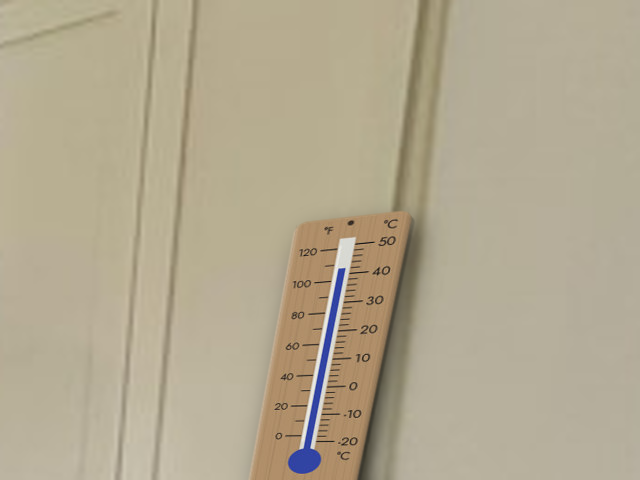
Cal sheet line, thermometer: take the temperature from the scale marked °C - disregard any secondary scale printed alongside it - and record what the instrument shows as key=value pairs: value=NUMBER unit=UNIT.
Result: value=42 unit=°C
